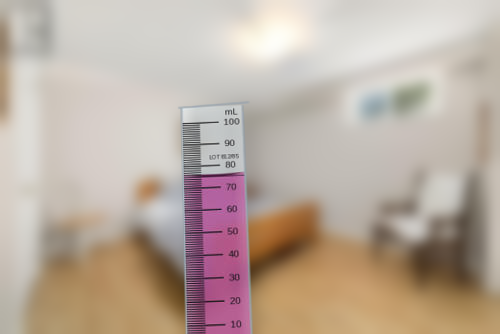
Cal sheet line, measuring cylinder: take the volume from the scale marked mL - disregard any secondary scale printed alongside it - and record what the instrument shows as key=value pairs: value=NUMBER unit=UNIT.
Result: value=75 unit=mL
